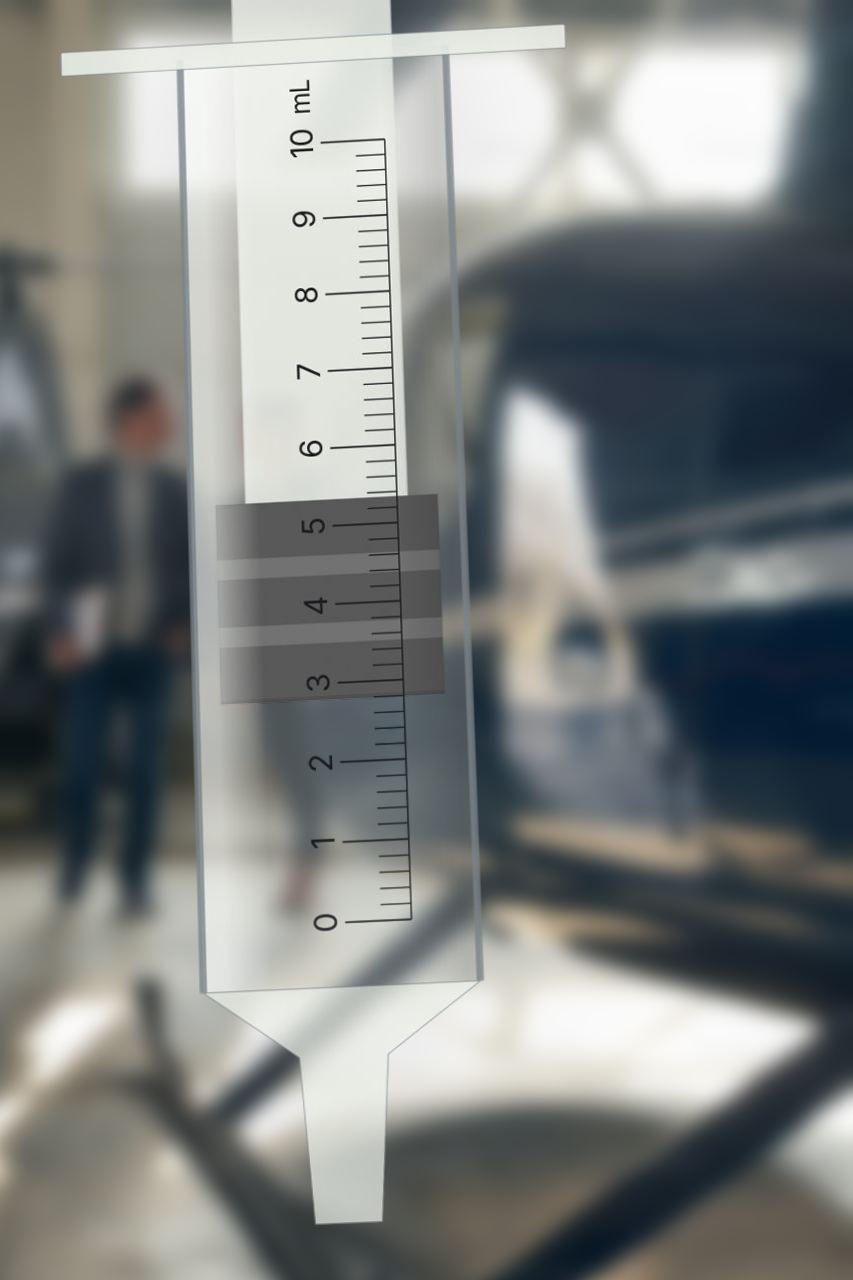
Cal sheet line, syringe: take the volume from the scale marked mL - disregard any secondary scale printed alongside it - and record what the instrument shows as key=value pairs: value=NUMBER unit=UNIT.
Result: value=2.8 unit=mL
